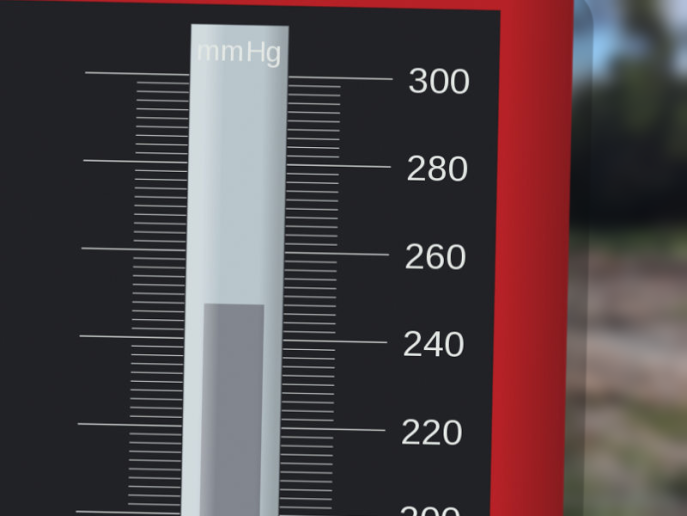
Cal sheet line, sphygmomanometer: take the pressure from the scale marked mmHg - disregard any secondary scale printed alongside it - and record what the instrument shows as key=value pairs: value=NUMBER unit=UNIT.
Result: value=248 unit=mmHg
